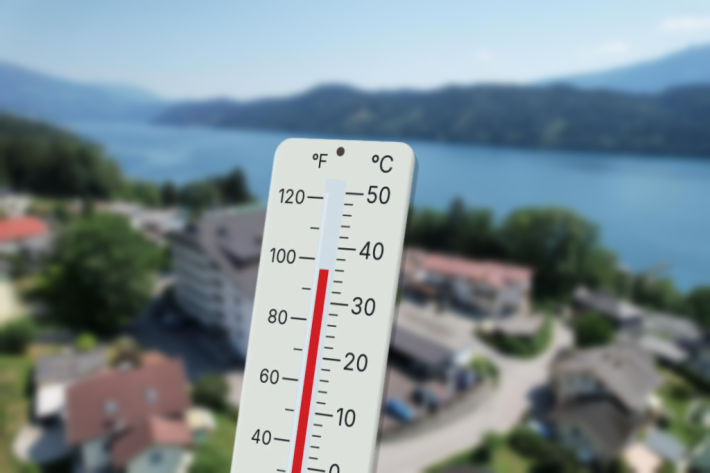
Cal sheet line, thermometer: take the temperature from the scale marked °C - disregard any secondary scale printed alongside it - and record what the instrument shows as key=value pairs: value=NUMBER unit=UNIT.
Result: value=36 unit=°C
